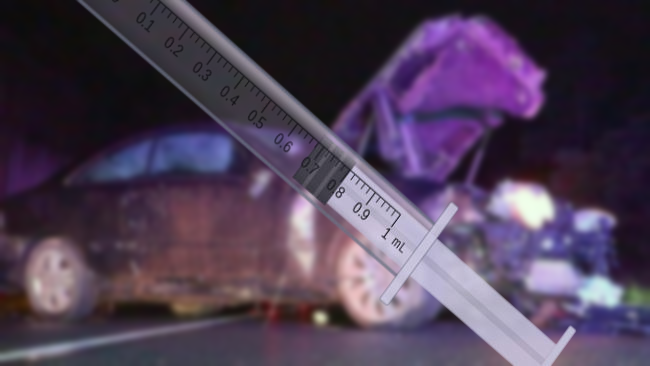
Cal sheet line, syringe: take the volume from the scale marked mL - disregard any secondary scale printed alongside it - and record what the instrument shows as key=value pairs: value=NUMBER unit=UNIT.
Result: value=0.68 unit=mL
